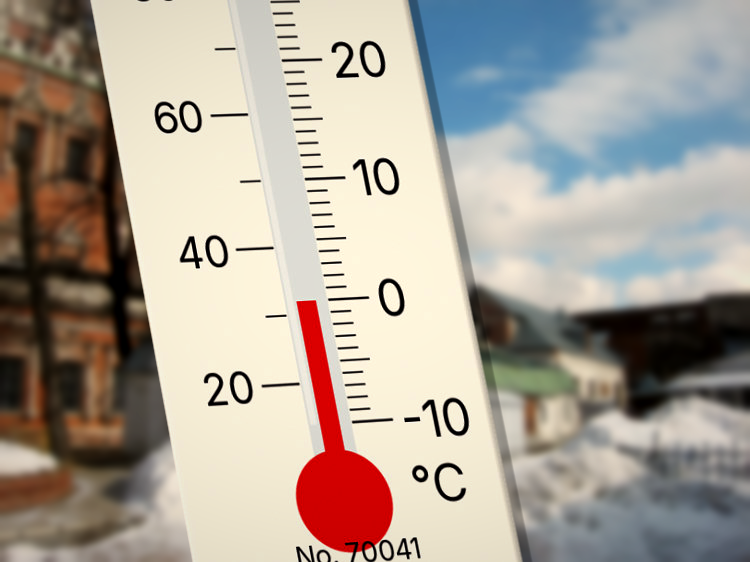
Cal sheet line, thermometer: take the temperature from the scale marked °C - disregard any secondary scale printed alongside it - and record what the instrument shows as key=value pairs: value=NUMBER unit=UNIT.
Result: value=0 unit=°C
